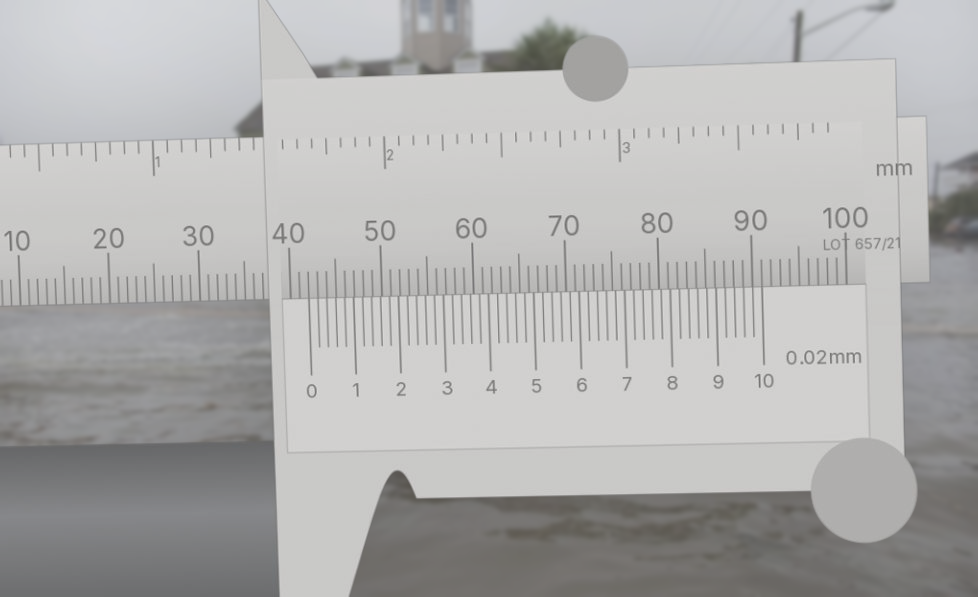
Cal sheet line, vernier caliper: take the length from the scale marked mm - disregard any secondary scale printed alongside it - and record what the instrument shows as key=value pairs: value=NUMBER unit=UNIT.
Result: value=42.0 unit=mm
